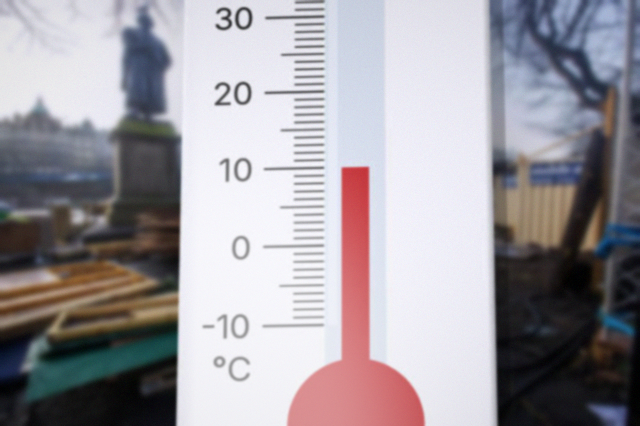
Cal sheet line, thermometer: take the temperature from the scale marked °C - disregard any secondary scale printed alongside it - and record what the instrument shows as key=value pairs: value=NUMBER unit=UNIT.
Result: value=10 unit=°C
